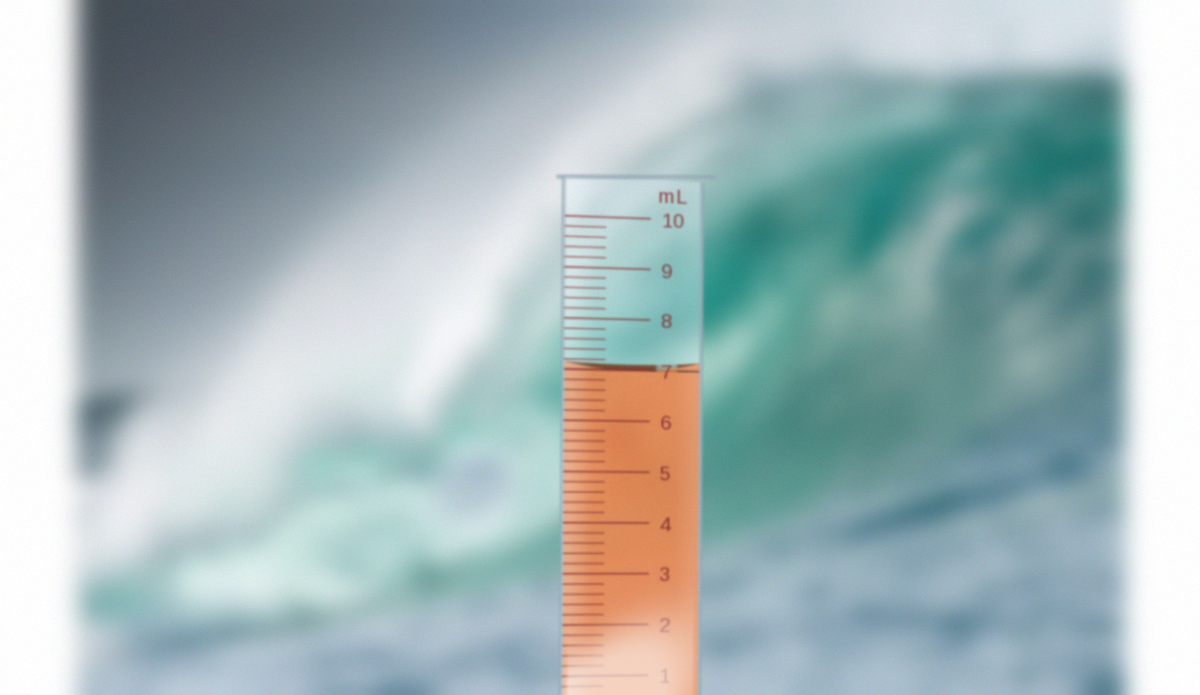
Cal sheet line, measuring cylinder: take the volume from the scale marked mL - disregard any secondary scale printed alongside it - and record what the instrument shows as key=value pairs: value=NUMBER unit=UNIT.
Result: value=7 unit=mL
